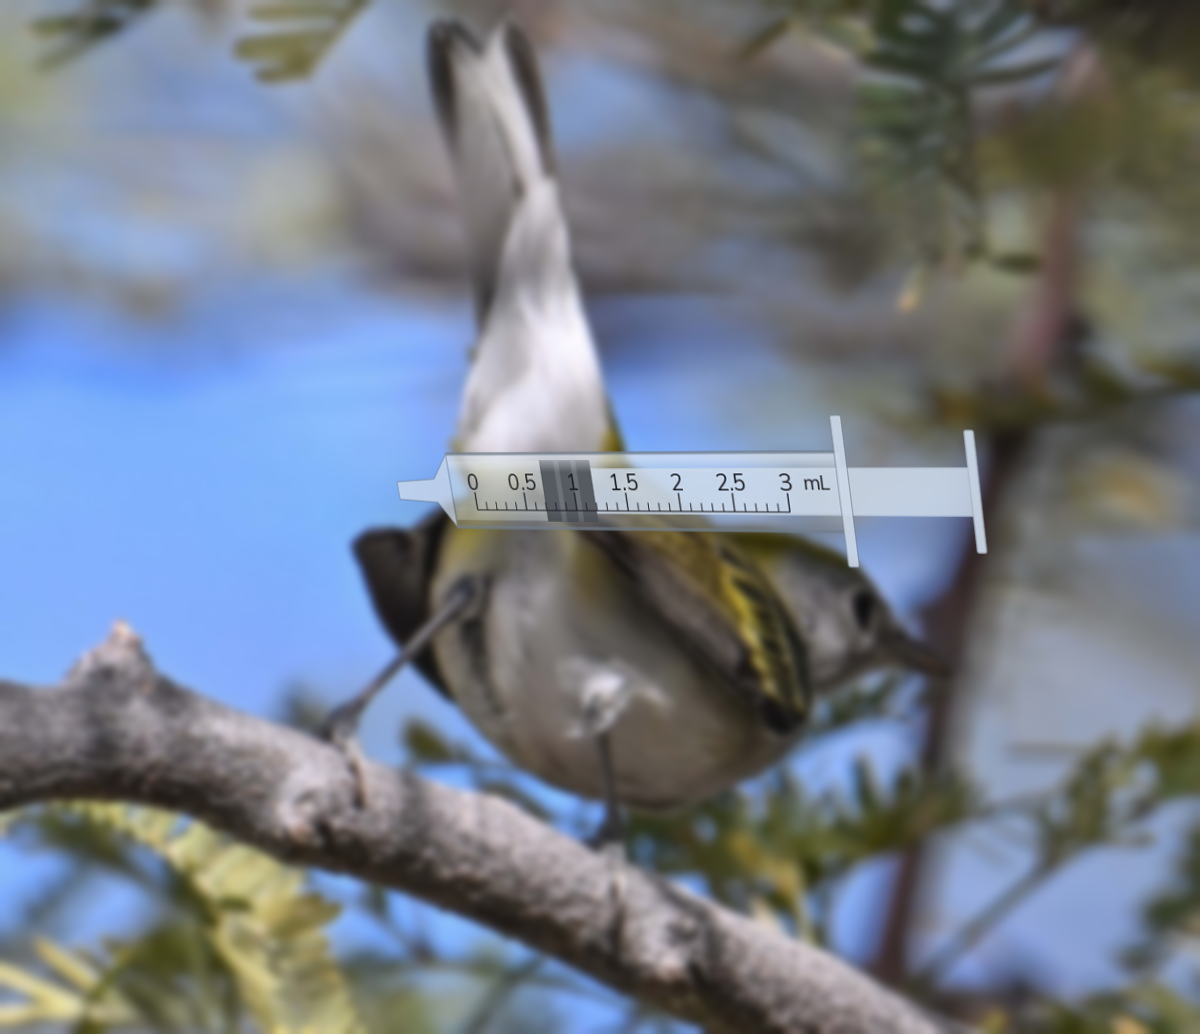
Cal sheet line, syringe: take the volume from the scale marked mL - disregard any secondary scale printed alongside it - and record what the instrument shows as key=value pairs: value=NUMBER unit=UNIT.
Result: value=0.7 unit=mL
